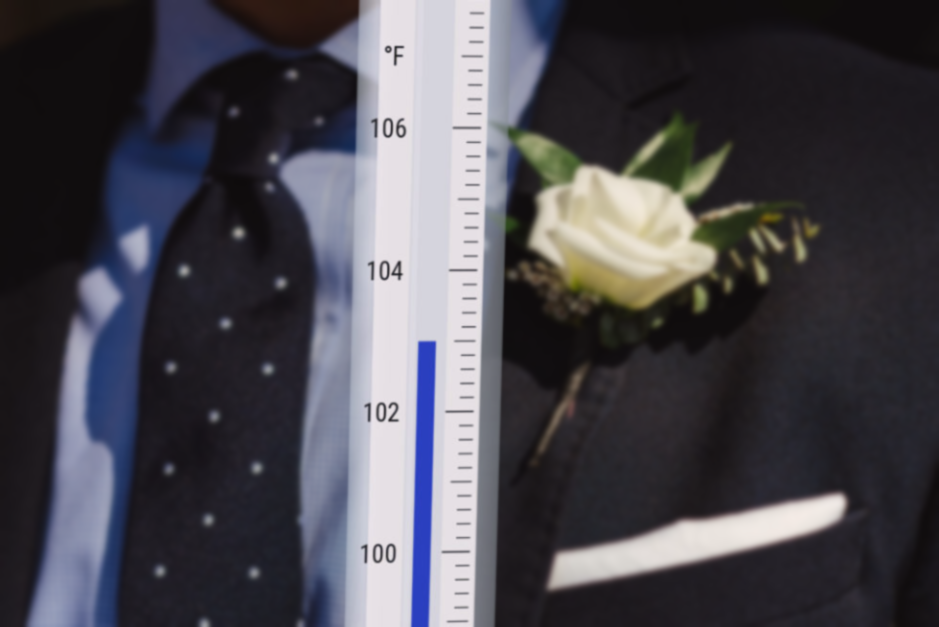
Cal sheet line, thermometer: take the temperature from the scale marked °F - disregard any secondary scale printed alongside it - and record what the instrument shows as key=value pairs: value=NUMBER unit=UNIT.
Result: value=103 unit=°F
